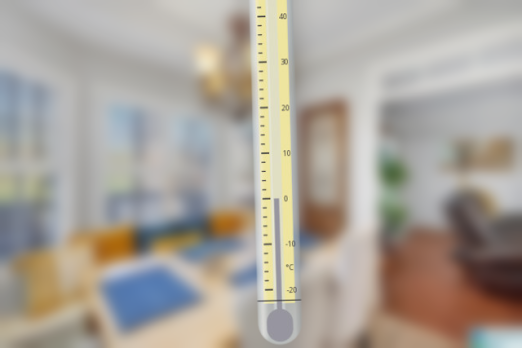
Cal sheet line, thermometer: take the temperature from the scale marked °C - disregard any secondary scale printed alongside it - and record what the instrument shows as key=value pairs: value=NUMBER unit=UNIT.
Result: value=0 unit=°C
